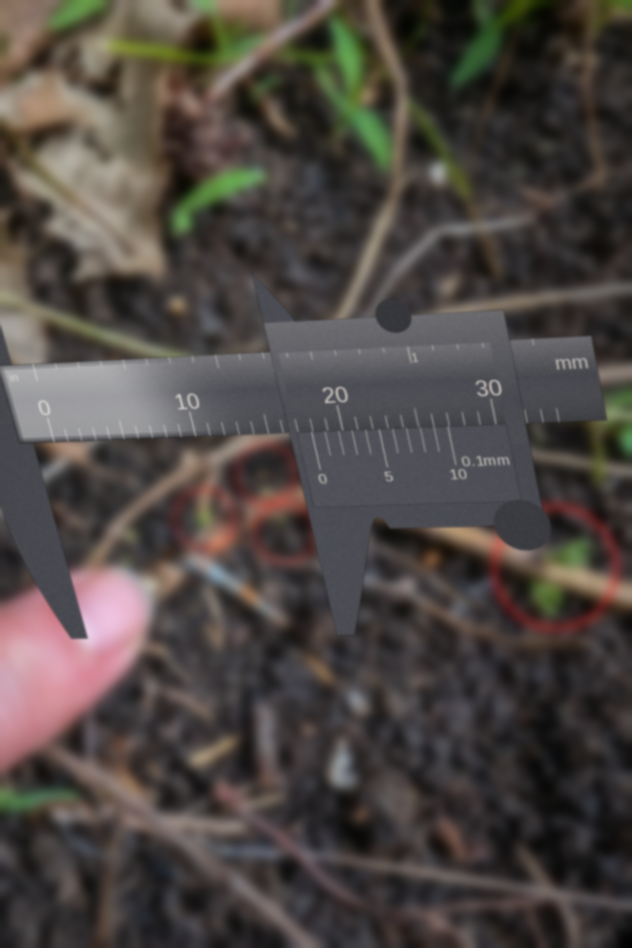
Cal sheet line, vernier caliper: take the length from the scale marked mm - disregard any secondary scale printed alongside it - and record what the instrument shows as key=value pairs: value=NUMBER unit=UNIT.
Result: value=17.9 unit=mm
